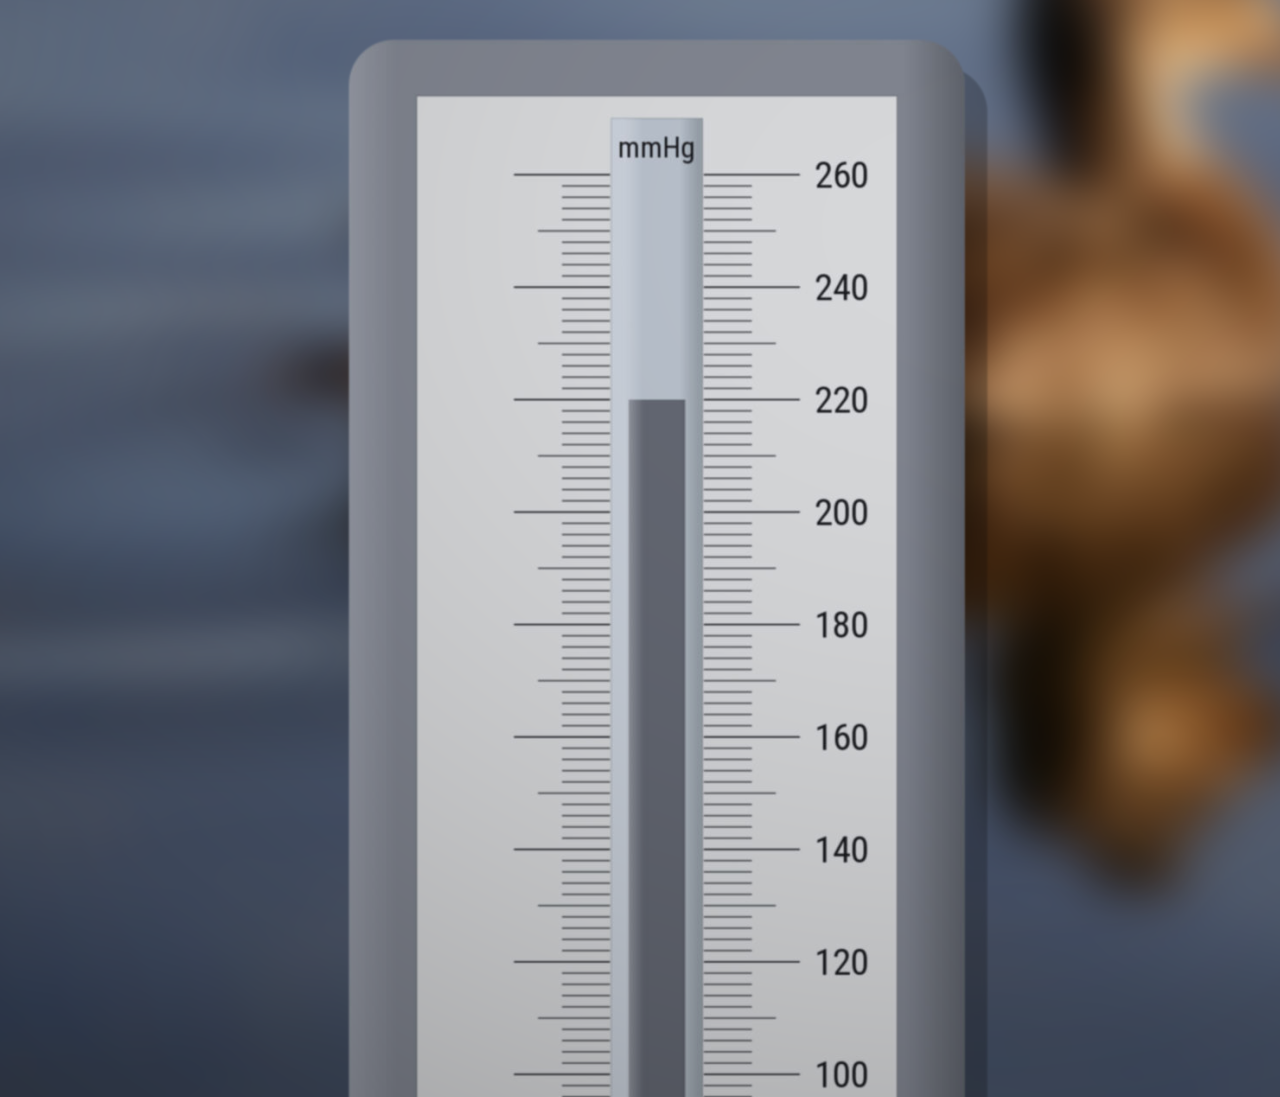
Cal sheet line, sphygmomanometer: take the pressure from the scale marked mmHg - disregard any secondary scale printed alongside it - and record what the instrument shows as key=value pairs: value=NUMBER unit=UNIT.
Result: value=220 unit=mmHg
